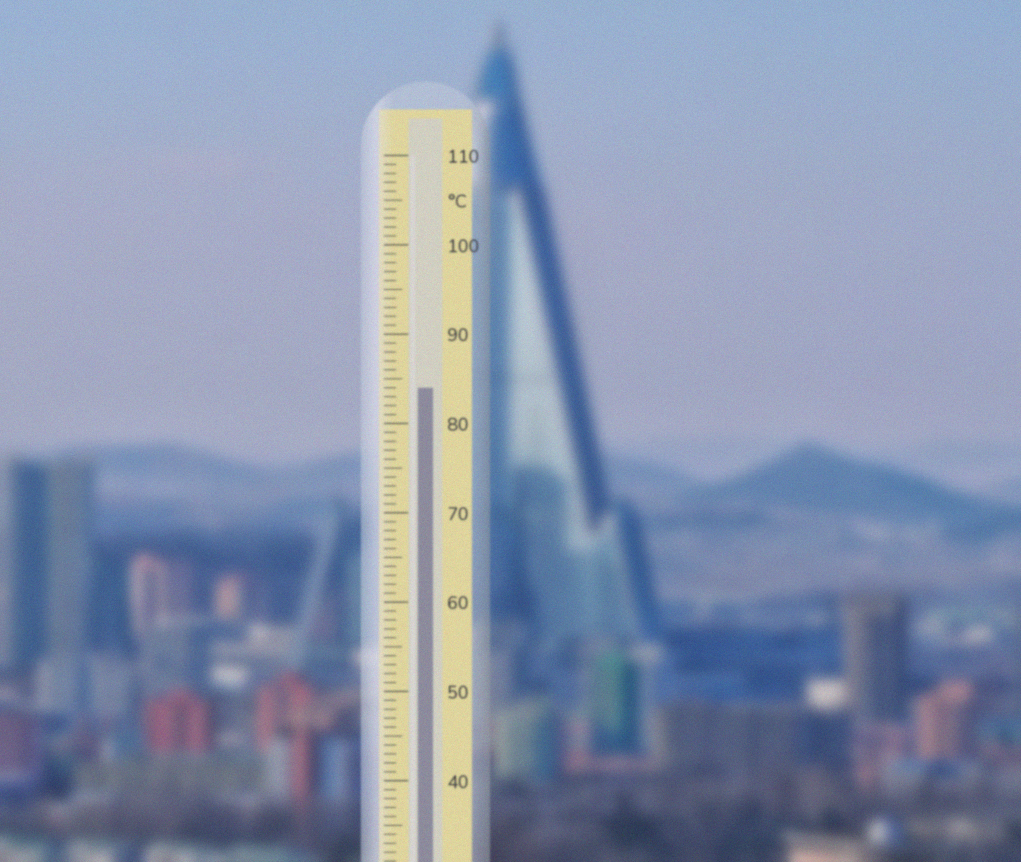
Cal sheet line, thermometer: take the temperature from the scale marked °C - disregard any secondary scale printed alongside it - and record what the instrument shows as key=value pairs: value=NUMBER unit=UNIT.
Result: value=84 unit=°C
